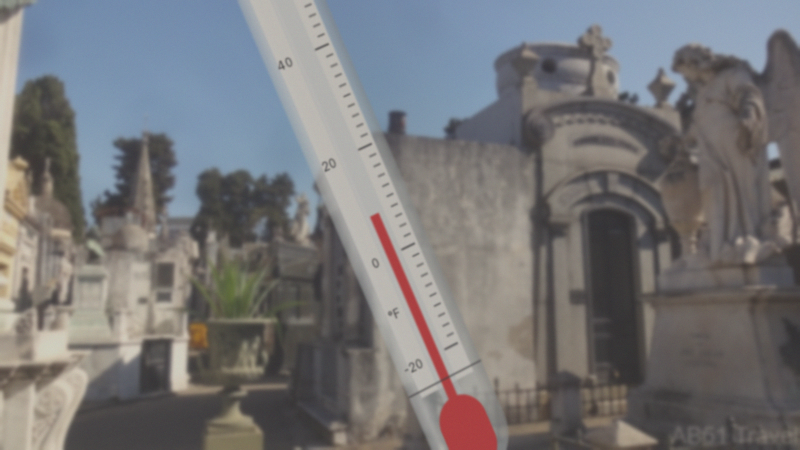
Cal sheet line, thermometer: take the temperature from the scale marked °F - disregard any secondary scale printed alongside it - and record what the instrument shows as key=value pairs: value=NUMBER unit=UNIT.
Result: value=8 unit=°F
